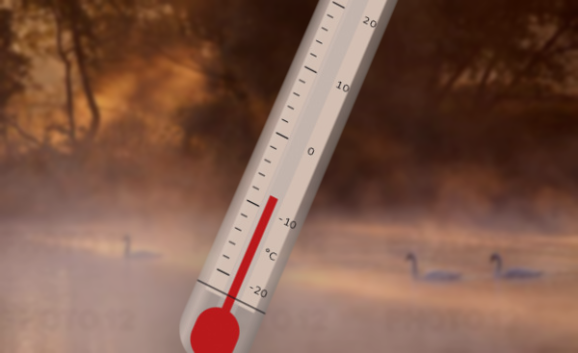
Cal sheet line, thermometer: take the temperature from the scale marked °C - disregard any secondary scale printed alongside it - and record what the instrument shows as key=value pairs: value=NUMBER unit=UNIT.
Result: value=-8 unit=°C
